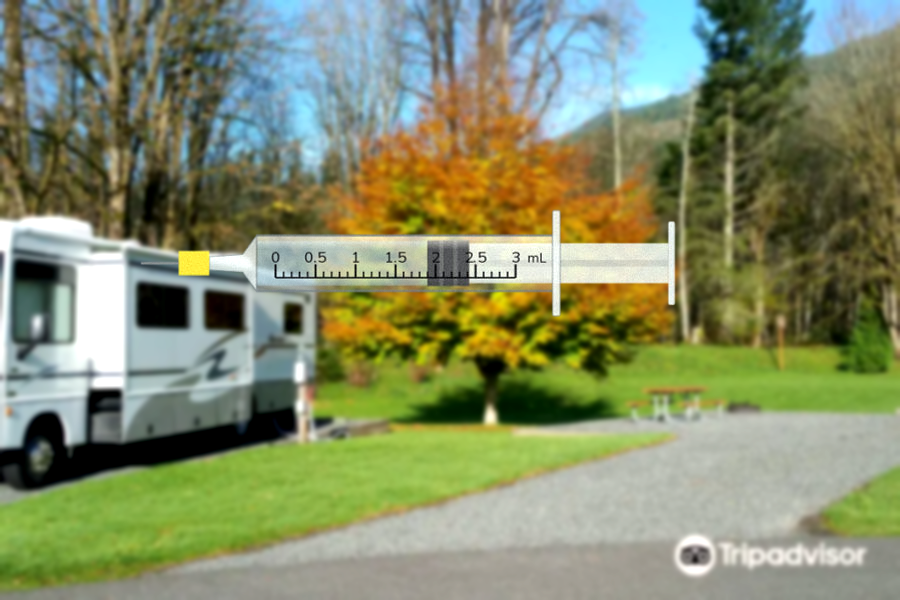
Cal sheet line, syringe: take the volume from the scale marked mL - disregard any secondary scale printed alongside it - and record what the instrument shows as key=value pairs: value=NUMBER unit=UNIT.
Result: value=1.9 unit=mL
